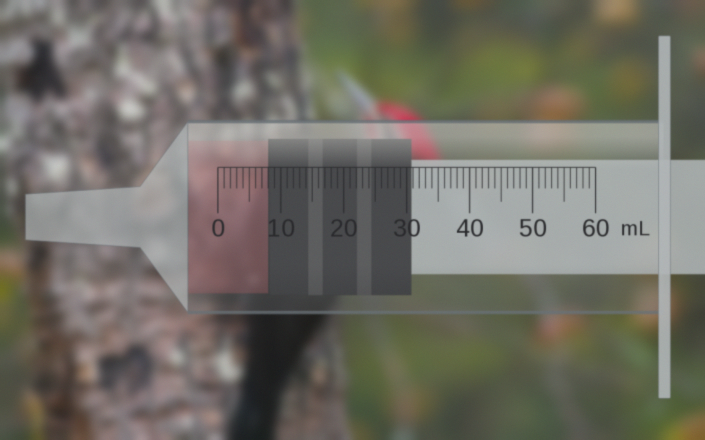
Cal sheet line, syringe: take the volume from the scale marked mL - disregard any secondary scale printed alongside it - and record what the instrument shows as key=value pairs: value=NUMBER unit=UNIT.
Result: value=8 unit=mL
